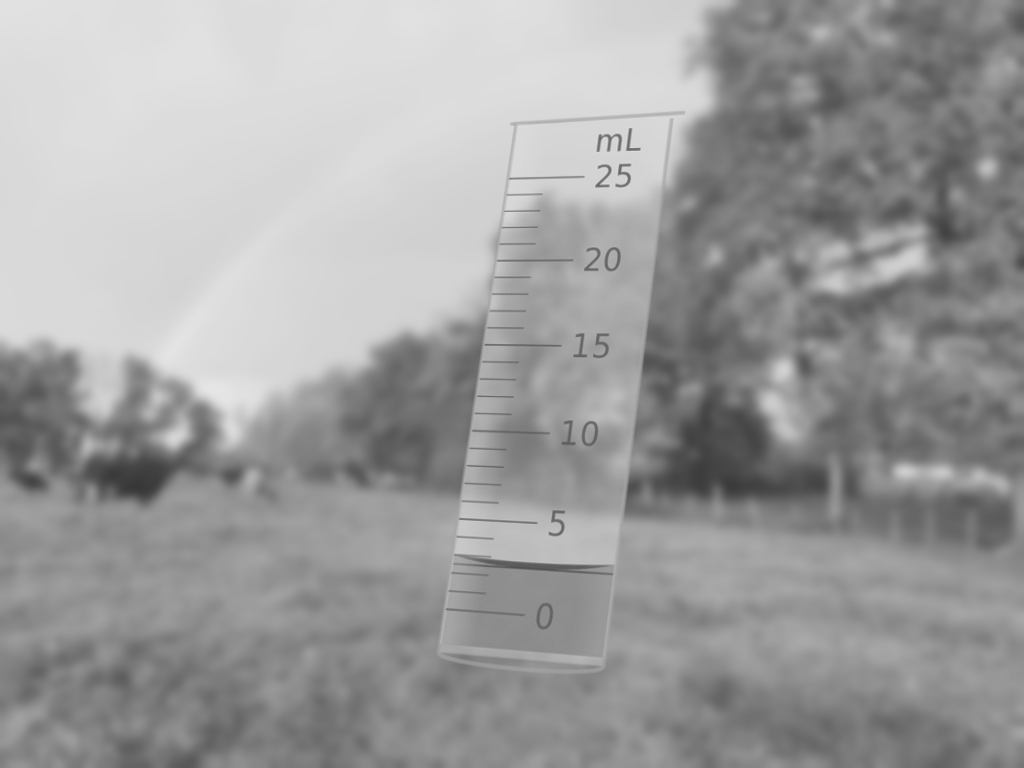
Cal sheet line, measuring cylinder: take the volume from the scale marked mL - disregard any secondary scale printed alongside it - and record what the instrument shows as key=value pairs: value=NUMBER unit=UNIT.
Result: value=2.5 unit=mL
